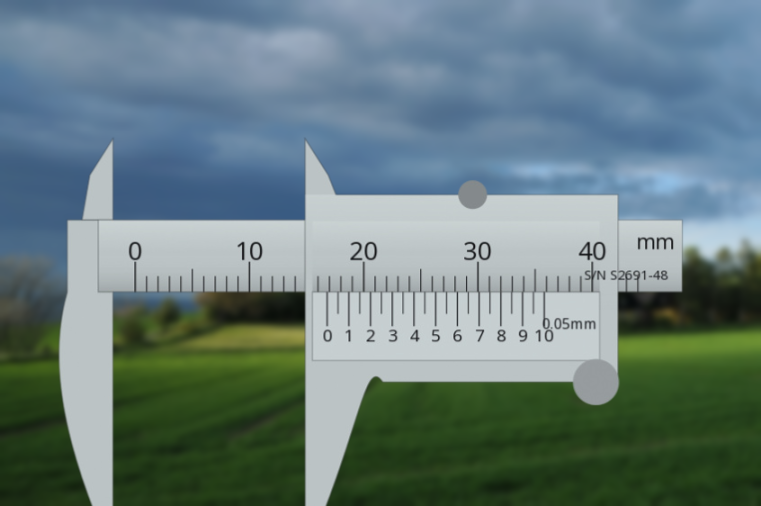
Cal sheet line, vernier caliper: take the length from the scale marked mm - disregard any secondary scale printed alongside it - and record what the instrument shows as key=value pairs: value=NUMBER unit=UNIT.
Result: value=16.8 unit=mm
